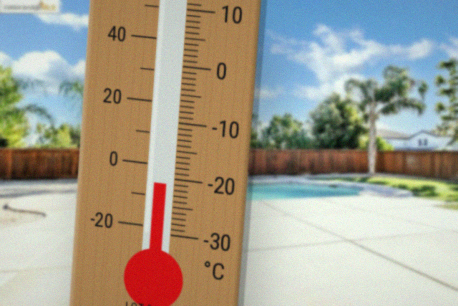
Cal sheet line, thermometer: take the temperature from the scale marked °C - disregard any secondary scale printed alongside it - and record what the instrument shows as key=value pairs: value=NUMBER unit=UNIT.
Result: value=-21 unit=°C
